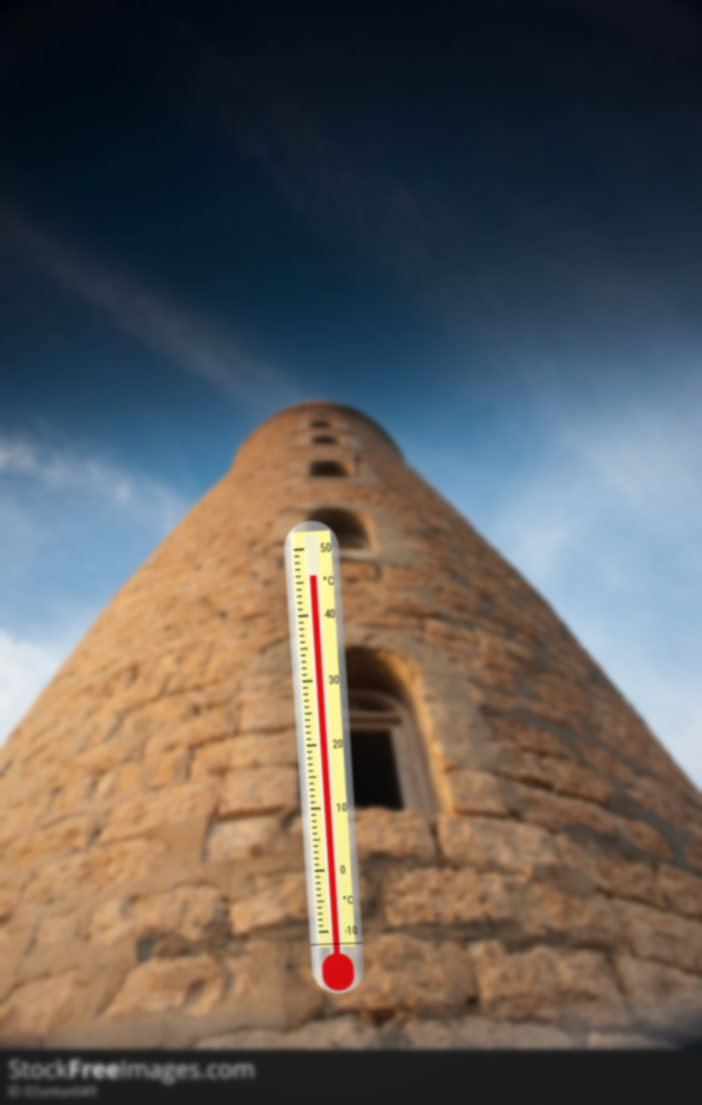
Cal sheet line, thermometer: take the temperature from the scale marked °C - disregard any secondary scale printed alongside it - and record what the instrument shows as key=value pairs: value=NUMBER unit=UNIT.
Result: value=46 unit=°C
